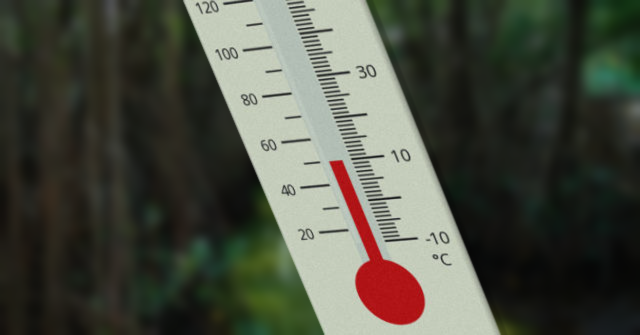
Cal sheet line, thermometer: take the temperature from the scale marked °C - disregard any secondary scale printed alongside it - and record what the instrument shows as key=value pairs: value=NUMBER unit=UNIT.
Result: value=10 unit=°C
